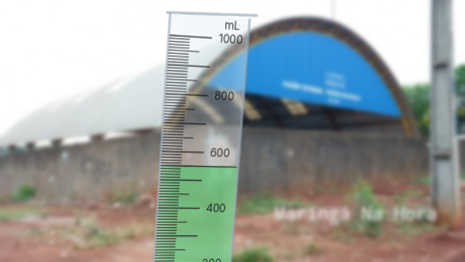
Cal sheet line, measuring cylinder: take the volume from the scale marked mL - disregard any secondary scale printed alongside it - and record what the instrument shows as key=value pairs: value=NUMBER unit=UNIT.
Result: value=550 unit=mL
